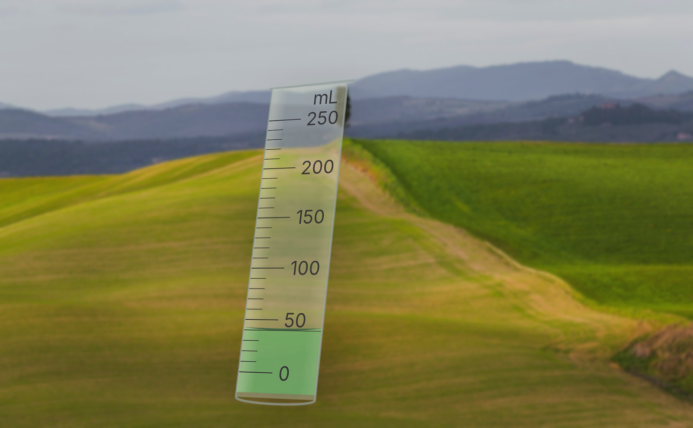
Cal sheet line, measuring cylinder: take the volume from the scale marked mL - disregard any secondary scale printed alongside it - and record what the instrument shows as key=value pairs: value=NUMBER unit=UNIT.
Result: value=40 unit=mL
